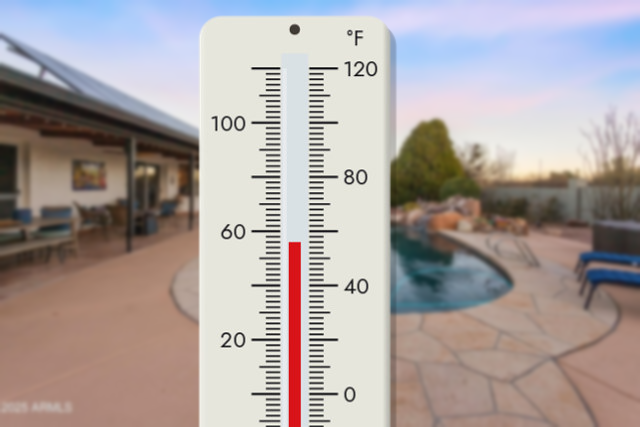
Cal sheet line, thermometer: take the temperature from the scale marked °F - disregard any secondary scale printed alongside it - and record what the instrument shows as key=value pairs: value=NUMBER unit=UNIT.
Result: value=56 unit=°F
